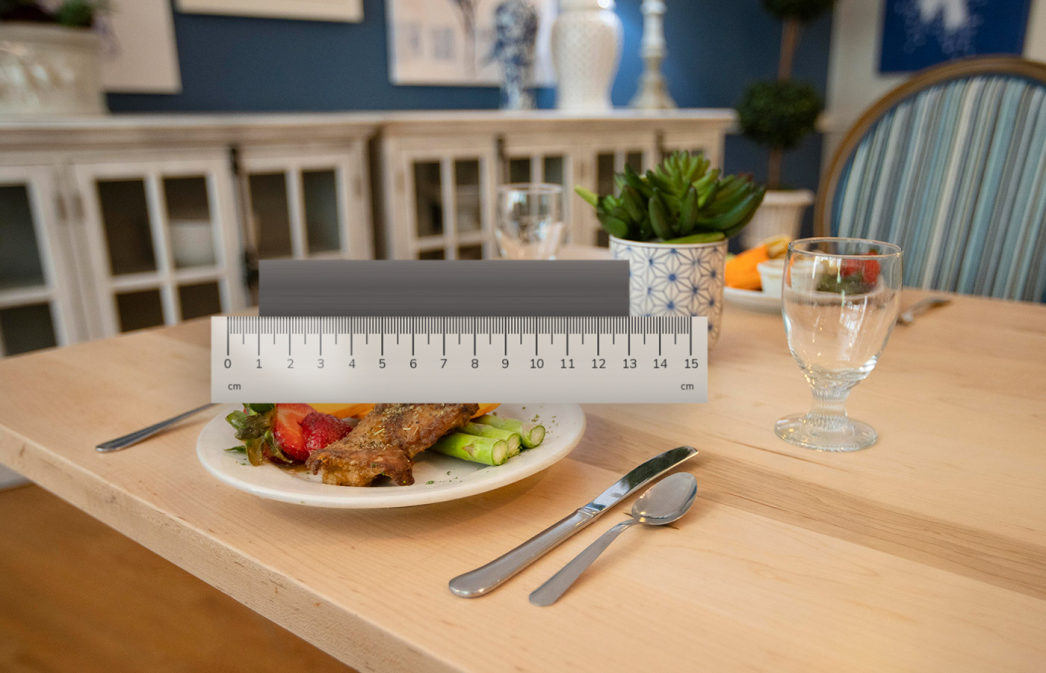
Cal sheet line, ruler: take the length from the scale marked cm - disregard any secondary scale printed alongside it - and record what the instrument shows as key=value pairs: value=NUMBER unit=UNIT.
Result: value=12 unit=cm
